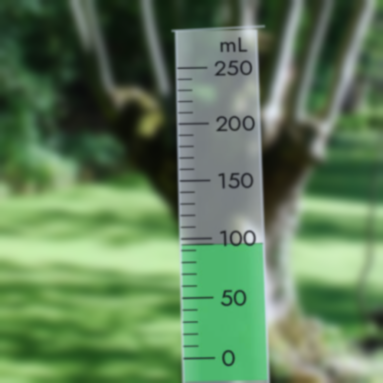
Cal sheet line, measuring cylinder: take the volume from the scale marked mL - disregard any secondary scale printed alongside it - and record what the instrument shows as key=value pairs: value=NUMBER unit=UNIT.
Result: value=95 unit=mL
